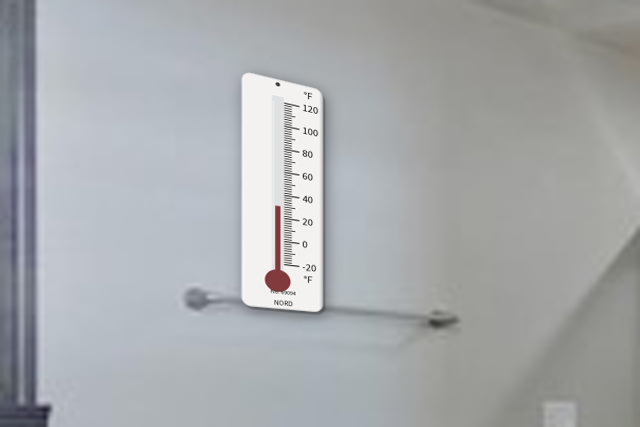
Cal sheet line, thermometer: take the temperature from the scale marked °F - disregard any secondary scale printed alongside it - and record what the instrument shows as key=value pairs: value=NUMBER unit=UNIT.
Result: value=30 unit=°F
